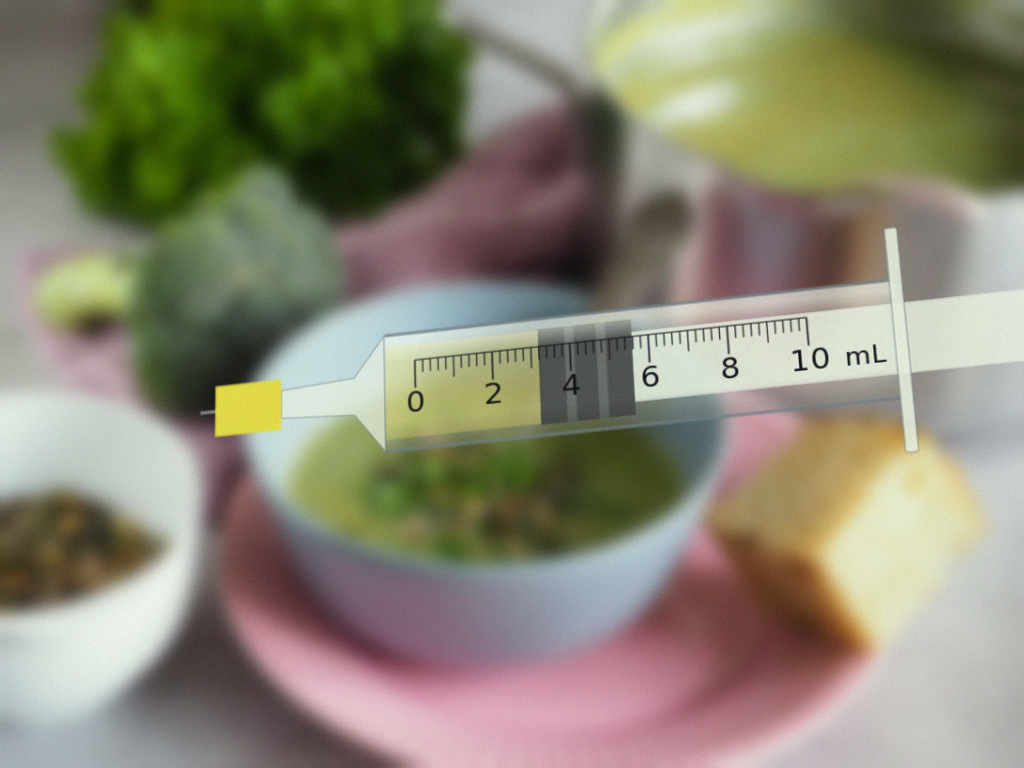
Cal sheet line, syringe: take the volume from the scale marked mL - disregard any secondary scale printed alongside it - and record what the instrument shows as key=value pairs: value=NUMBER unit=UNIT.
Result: value=3.2 unit=mL
